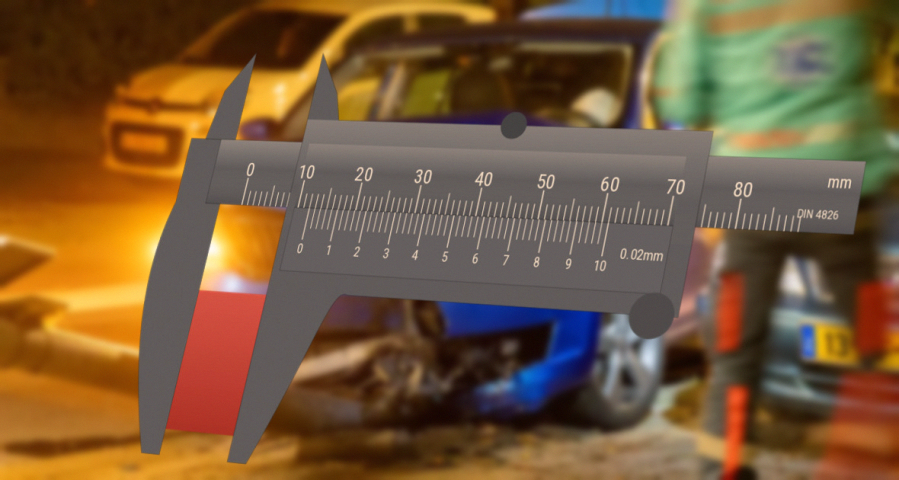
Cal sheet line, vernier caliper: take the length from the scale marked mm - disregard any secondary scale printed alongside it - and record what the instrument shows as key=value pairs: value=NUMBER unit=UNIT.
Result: value=12.0 unit=mm
